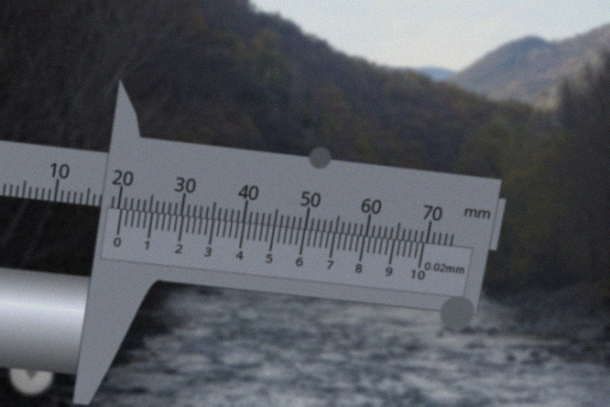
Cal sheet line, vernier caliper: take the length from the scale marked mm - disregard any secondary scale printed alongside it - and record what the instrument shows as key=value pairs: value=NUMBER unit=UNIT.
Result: value=20.5 unit=mm
